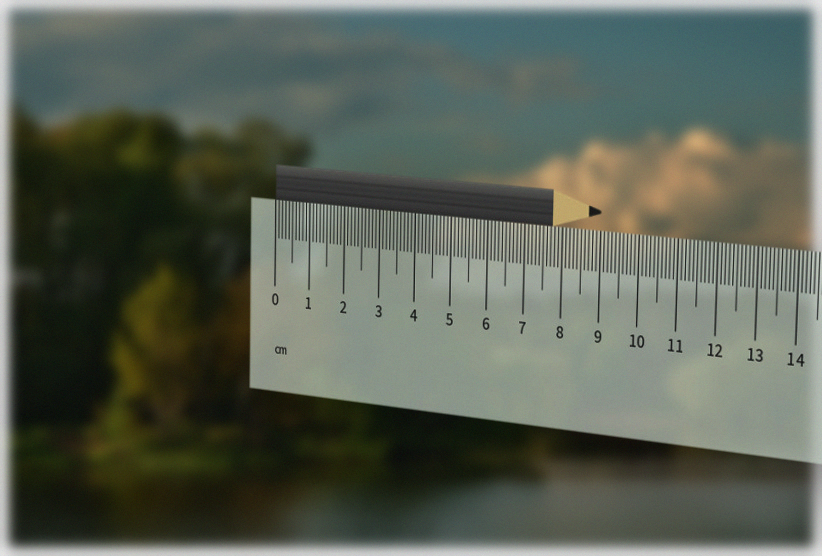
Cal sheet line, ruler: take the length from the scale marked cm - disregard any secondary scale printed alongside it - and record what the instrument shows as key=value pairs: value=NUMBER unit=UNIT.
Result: value=9 unit=cm
